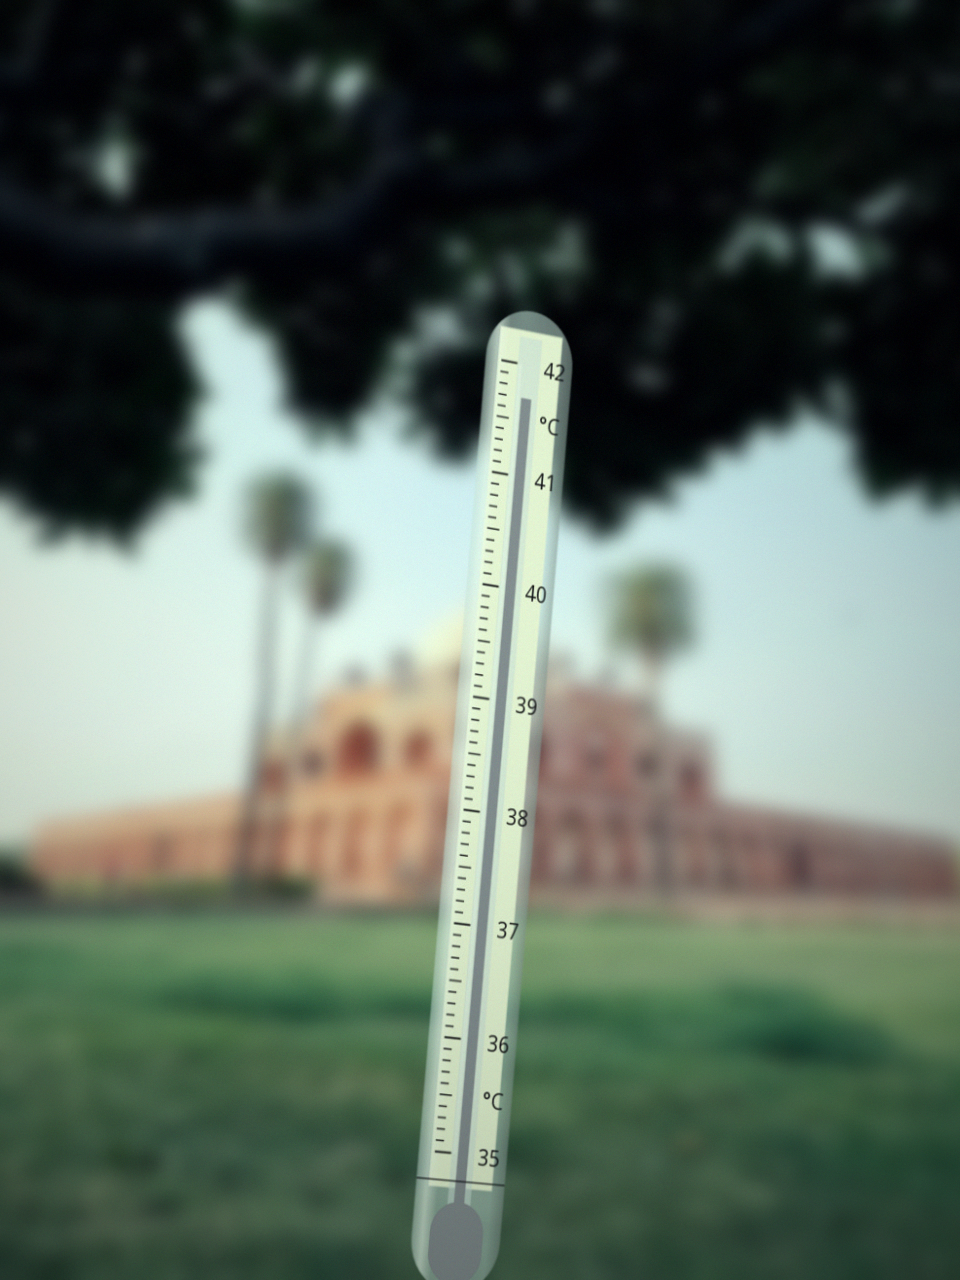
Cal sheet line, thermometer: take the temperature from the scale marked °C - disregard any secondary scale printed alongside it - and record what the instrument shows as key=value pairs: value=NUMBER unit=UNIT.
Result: value=41.7 unit=°C
